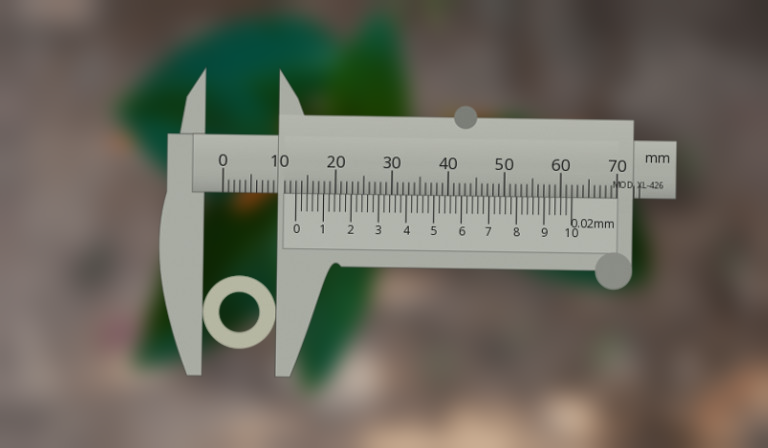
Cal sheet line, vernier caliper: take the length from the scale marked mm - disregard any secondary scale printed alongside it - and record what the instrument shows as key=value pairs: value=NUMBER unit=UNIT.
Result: value=13.0 unit=mm
